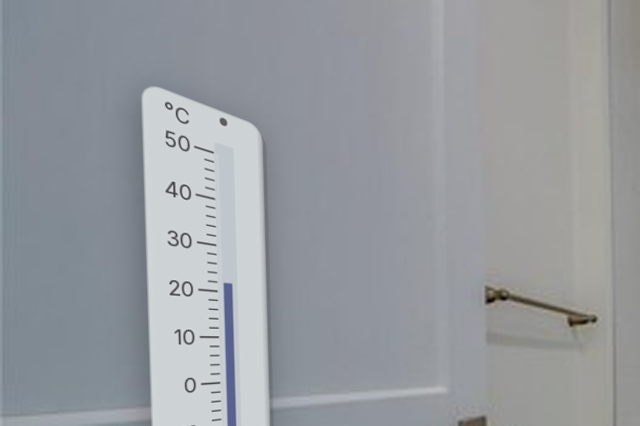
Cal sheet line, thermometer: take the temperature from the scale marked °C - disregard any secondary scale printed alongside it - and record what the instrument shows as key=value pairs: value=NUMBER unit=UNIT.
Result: value=22 unit=°C
